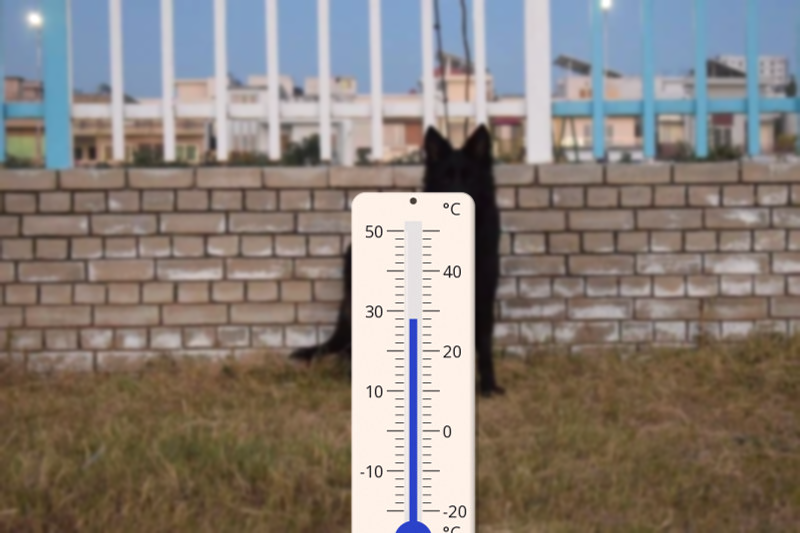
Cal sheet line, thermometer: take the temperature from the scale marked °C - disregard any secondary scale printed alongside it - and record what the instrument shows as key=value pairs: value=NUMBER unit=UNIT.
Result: value=28 unit=°C
